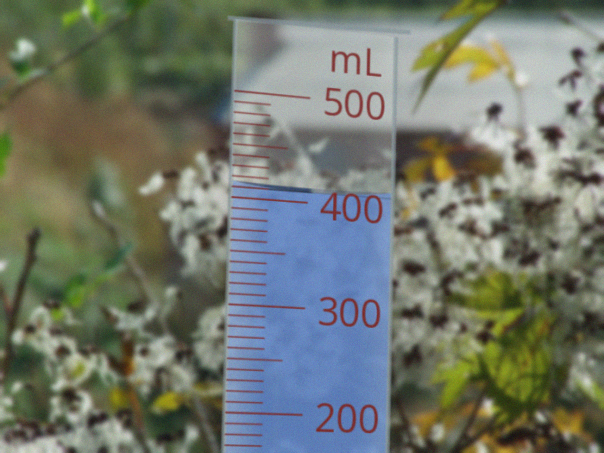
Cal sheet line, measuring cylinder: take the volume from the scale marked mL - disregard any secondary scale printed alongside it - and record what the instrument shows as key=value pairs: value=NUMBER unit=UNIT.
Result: value=410 unit=mL
